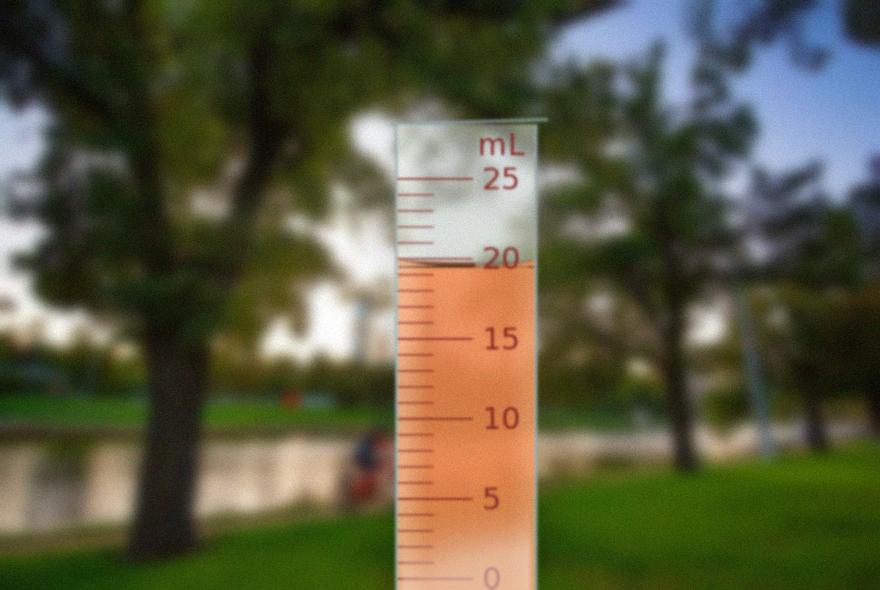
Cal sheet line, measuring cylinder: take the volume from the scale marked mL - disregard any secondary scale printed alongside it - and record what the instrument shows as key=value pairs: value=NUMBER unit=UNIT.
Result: value=19.5 unit=mL
